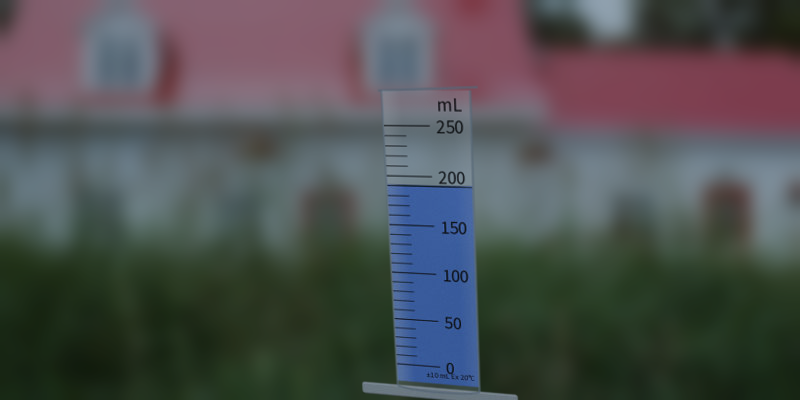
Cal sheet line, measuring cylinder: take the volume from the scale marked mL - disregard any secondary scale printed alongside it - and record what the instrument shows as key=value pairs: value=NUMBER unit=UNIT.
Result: value=190 unit=mL
